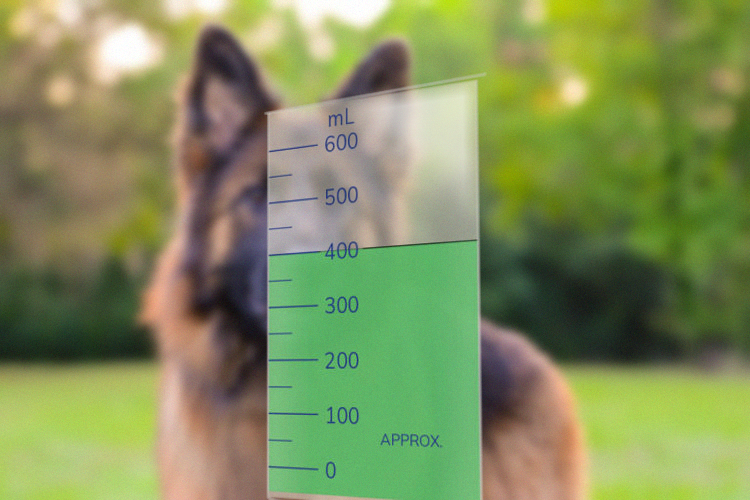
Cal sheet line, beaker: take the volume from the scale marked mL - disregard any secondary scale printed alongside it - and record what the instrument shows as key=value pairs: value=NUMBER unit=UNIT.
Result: value=400 unit=mL
